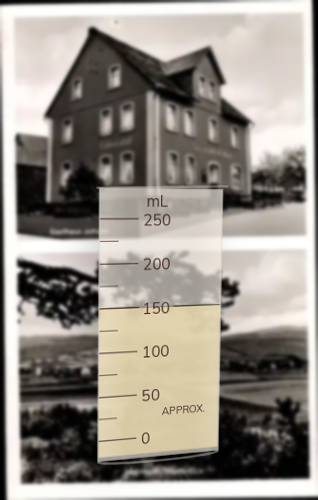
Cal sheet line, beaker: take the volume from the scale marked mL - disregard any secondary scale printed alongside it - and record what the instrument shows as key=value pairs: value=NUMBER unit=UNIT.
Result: value=150 unit=mL
